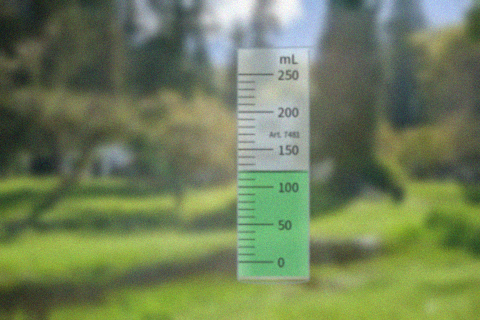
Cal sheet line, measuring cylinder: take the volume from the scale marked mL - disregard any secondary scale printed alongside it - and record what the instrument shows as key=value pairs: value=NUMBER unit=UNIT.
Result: value=120 unit=mL
